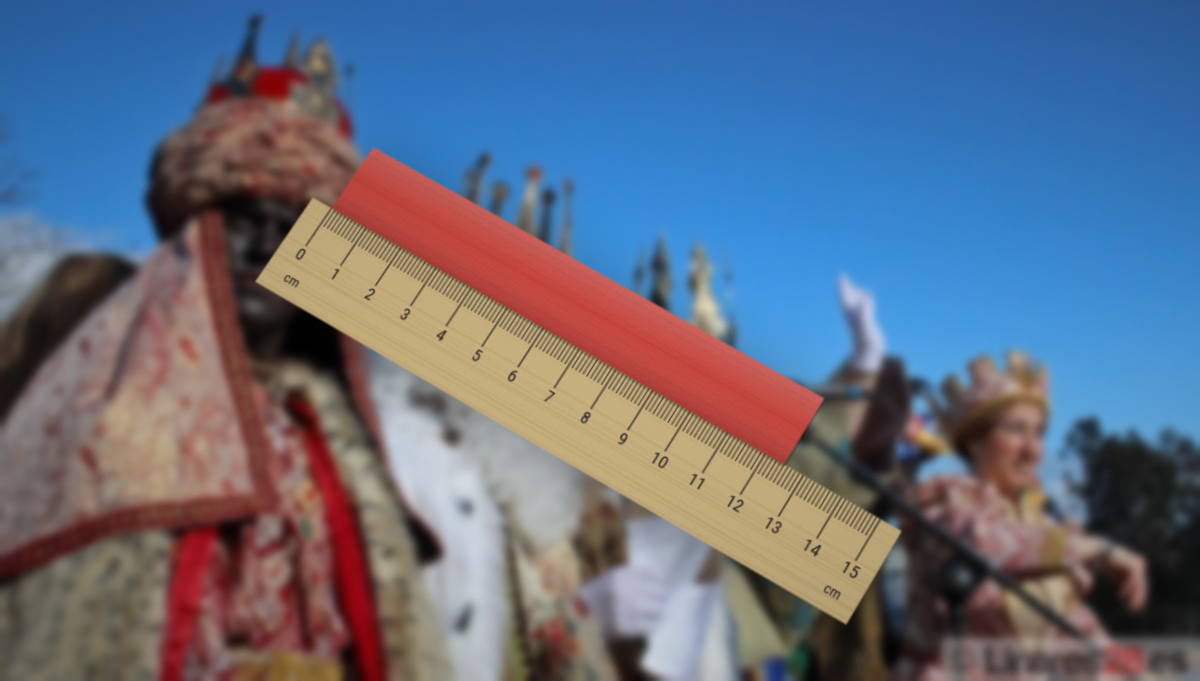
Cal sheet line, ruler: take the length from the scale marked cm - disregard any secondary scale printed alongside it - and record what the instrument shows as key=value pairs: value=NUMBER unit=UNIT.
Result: value=12.5 unit=cm
